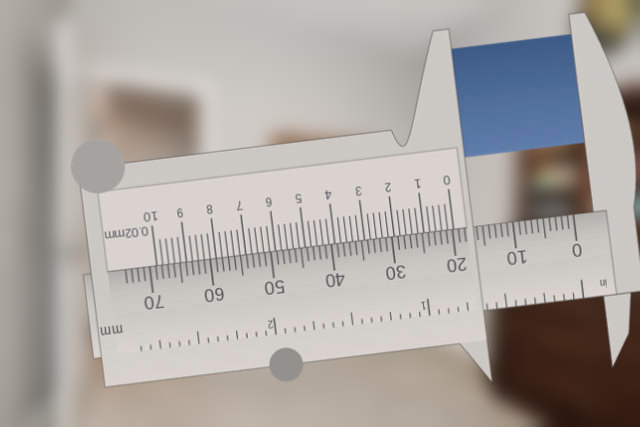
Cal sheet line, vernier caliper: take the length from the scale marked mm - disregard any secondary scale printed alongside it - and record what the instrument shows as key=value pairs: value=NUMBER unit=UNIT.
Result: value=19.8 unit=mm
